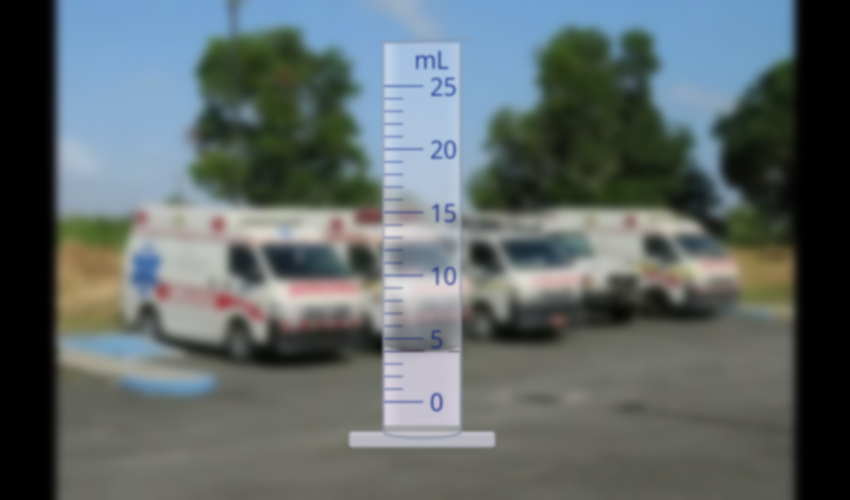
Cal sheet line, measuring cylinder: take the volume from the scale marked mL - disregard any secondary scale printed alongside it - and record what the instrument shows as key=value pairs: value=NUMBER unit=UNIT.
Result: value=4 unit=mL
